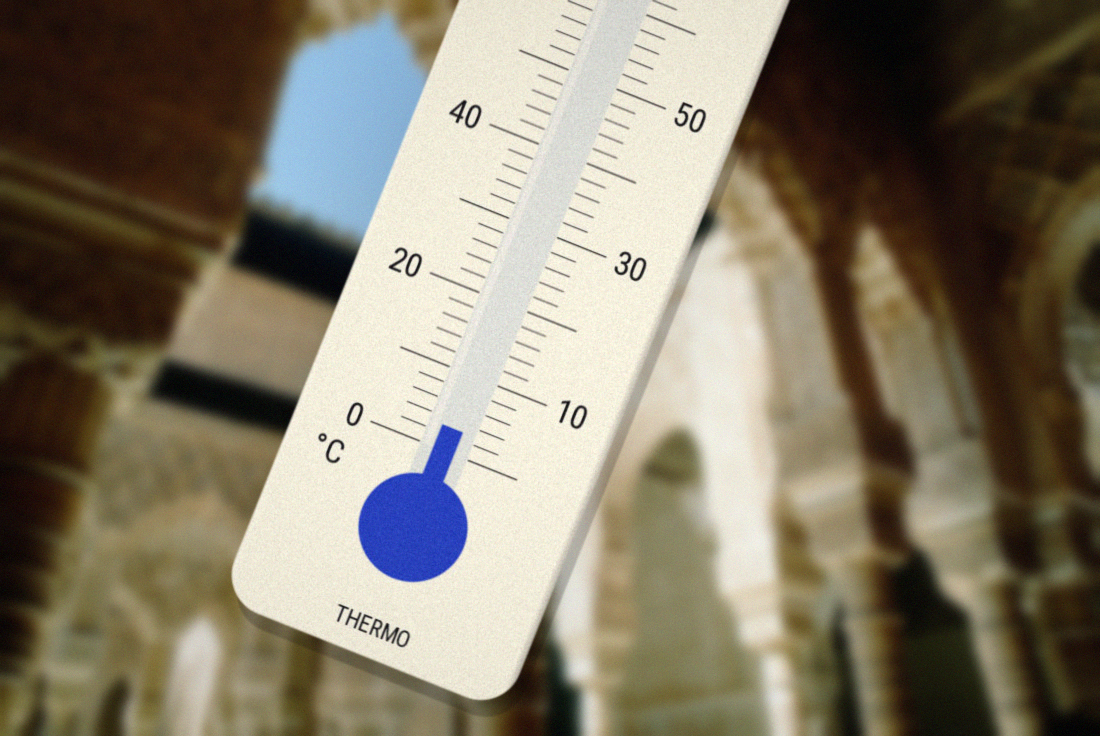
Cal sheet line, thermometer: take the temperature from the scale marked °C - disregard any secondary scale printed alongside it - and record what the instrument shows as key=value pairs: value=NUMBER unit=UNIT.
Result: value=3 unit=°C
